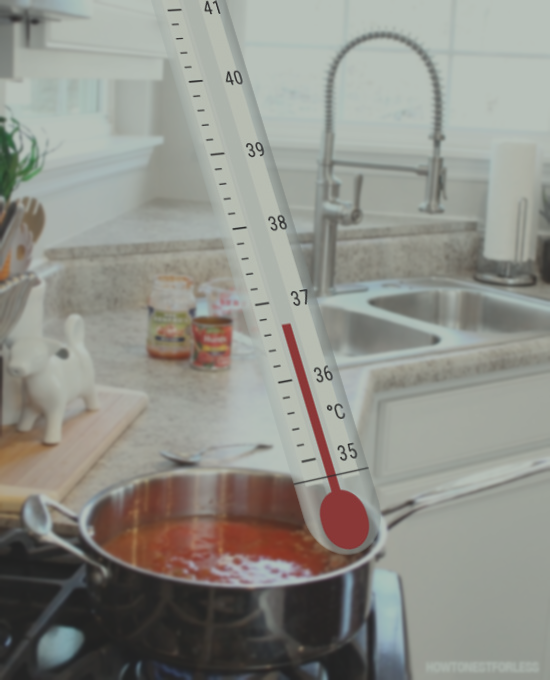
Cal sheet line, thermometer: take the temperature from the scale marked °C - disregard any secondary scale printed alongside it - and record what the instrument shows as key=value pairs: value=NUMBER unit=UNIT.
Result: value=36.7 unit=°C
